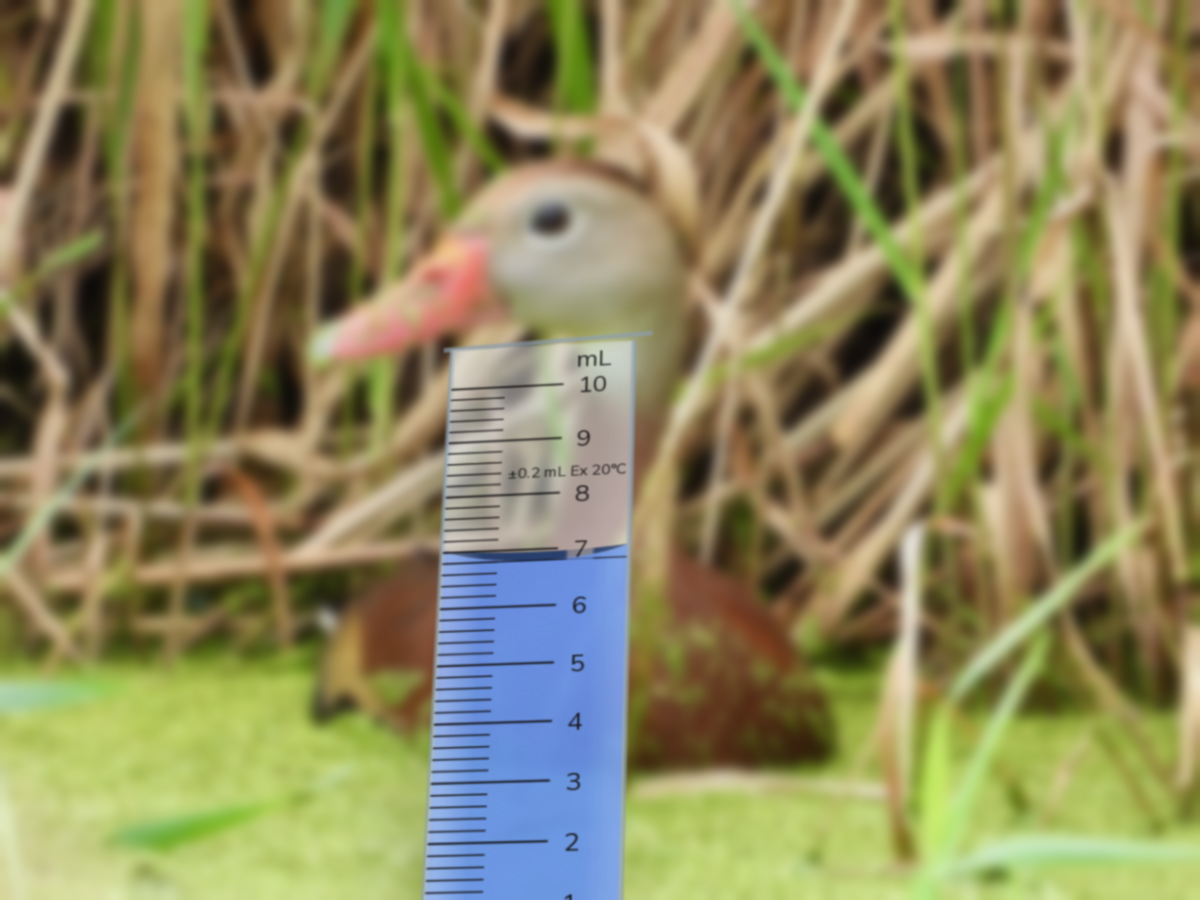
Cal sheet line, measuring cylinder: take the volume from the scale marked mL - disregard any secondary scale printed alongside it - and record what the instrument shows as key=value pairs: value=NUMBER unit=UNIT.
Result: value=6.8 unit=mL
